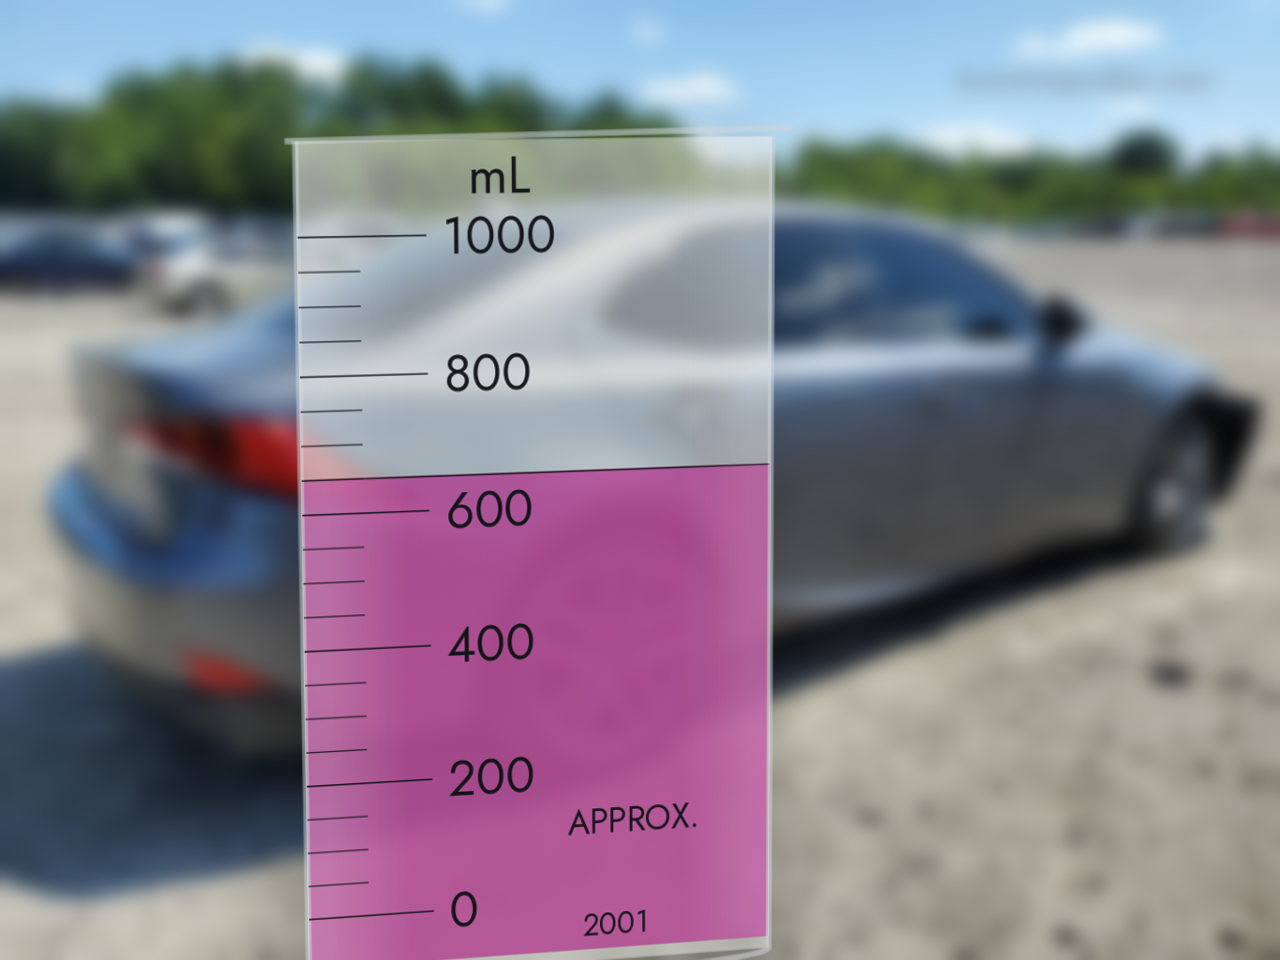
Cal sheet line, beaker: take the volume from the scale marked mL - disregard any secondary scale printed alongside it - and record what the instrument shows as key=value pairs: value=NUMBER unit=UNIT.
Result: value=650 unit=mL
